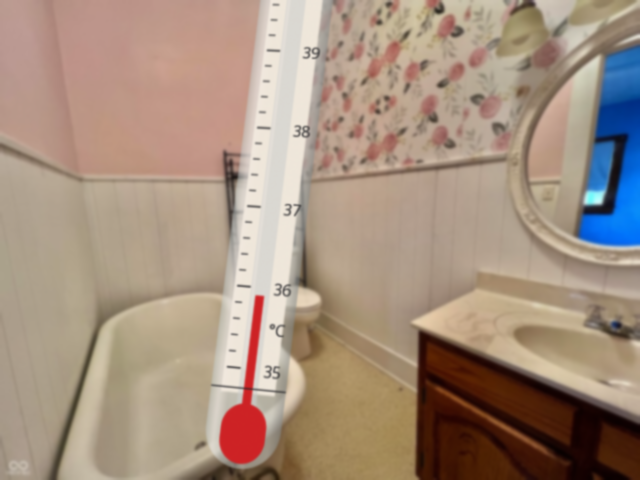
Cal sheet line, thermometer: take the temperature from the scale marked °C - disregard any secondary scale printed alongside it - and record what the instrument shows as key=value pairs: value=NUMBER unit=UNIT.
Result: value=35.9 unit=°C
